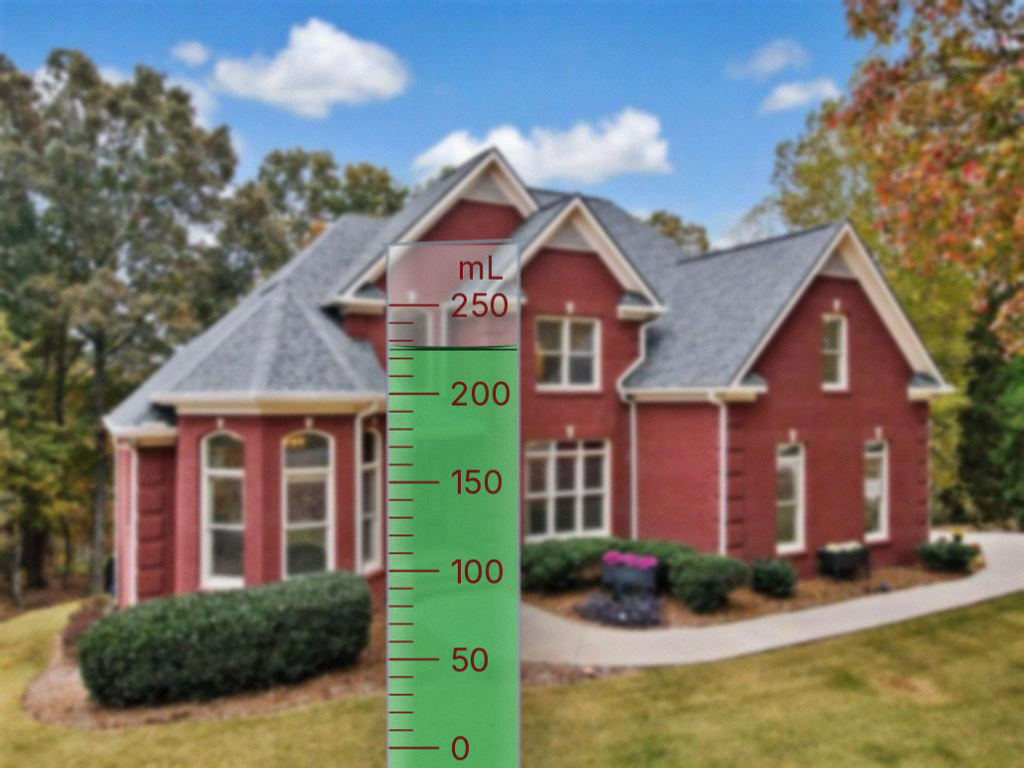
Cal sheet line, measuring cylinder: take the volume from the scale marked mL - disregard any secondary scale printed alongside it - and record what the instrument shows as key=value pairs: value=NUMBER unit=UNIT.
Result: value=225 unit=mL
